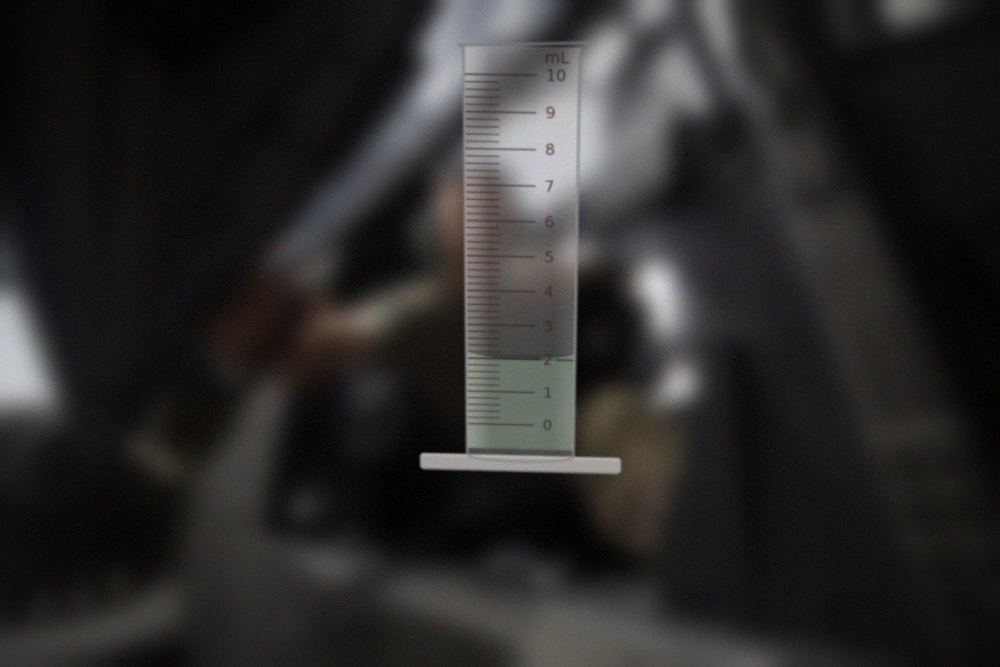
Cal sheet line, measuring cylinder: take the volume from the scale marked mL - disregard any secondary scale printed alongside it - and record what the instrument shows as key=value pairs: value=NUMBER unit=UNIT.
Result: value=2 unit=mL
